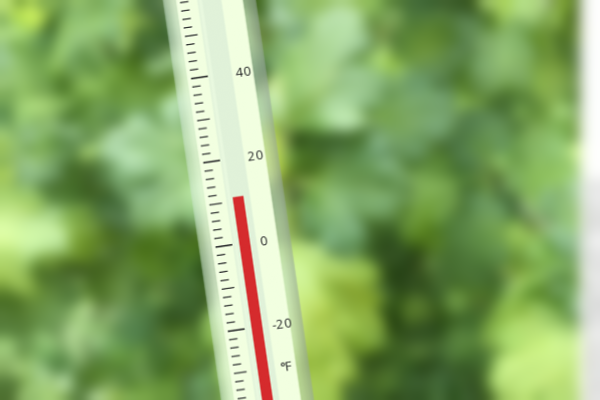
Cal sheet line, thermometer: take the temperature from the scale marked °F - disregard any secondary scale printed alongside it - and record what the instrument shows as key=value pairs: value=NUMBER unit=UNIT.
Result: value=11 unit=°F
